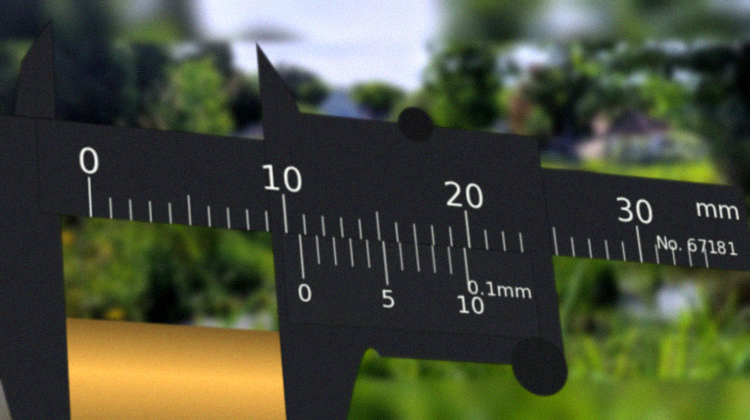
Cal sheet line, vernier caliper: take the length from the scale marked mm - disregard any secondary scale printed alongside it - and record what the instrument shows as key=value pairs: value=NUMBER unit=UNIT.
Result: value=10.7 unit=mm
